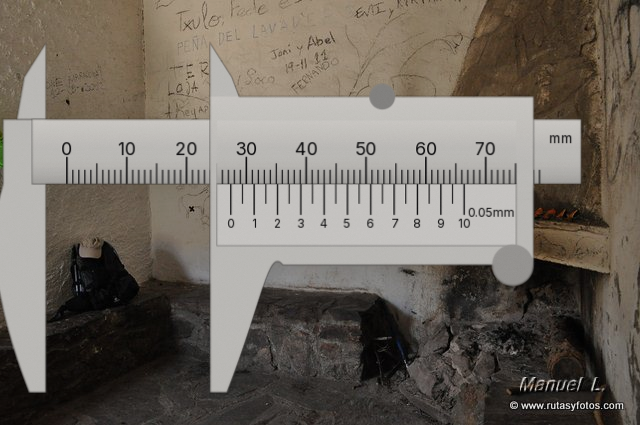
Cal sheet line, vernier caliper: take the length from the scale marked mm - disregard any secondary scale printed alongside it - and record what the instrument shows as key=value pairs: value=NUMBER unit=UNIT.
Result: value=27.4 unit=mm
